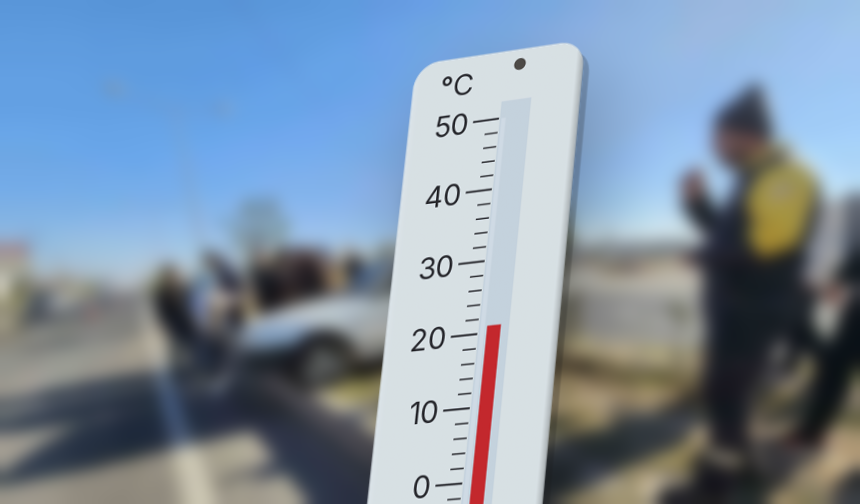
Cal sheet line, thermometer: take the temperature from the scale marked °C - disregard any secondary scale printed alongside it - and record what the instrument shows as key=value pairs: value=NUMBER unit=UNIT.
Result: value=21 unit=°C
